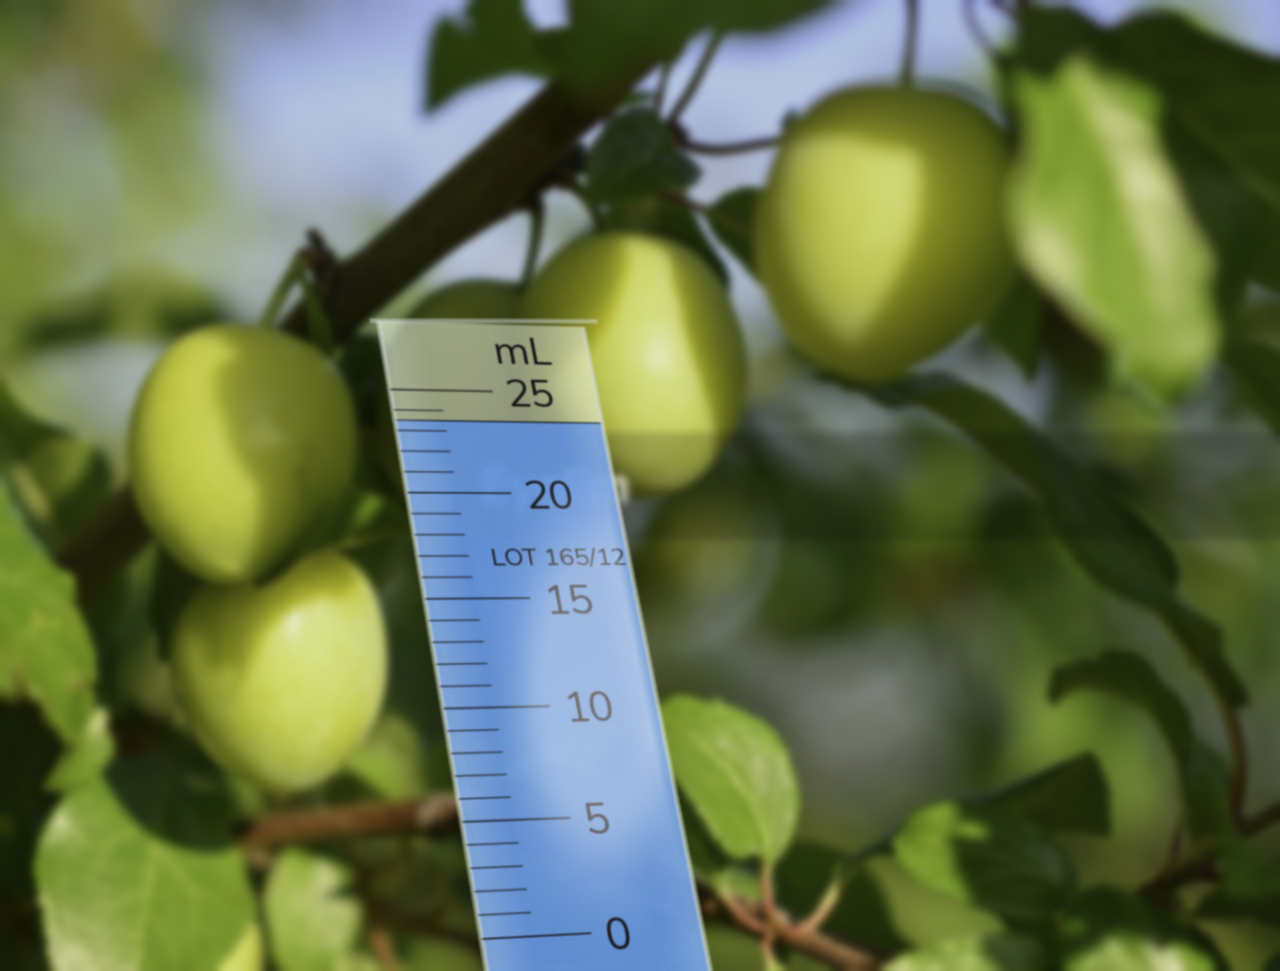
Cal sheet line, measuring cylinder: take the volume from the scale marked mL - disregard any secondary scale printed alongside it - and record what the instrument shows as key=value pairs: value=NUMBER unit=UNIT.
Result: value=23.5 unit=mL
